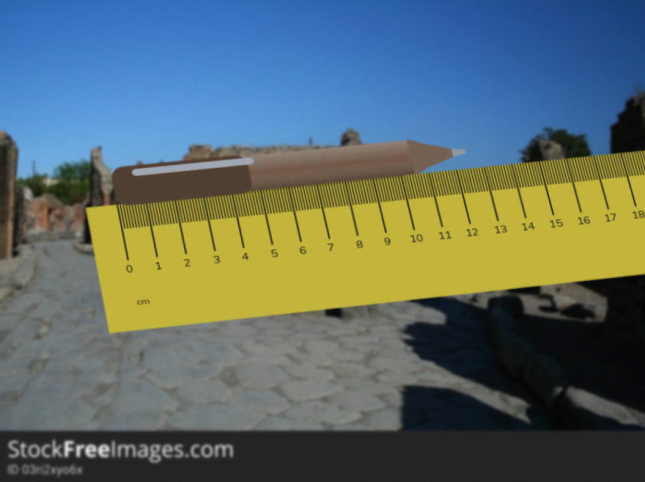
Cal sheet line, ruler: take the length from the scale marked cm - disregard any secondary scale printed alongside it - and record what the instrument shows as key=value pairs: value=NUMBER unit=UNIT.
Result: value=12.5 unit=cm
